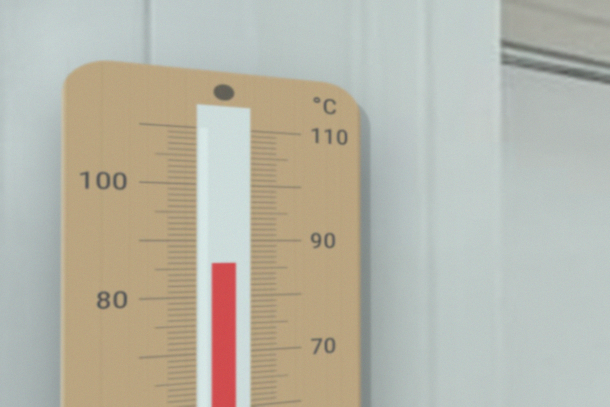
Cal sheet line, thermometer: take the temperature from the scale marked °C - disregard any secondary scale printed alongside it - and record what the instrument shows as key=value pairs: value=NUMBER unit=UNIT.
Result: value=86 unit=°C
